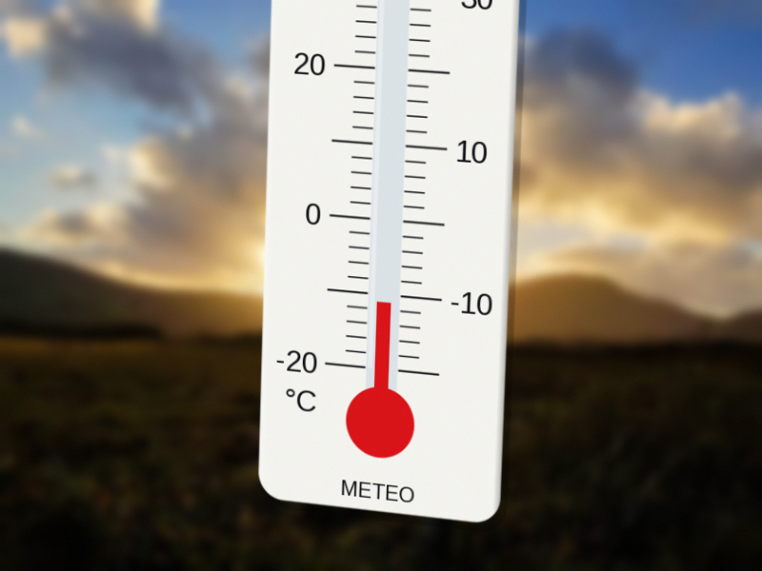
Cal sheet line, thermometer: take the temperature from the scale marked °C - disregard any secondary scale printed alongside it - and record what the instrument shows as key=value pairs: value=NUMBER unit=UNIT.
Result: value=-11 unit=°C
